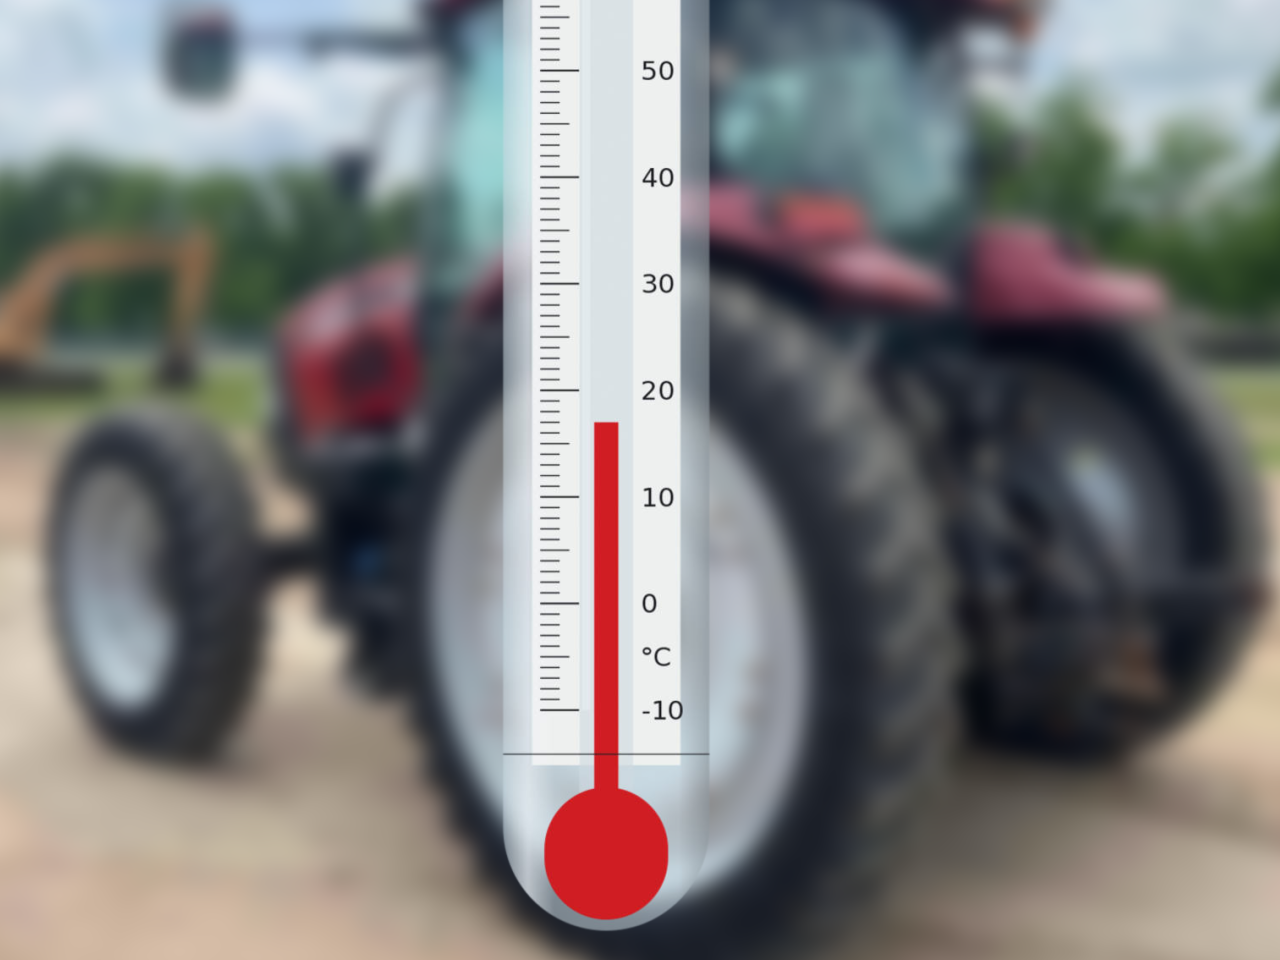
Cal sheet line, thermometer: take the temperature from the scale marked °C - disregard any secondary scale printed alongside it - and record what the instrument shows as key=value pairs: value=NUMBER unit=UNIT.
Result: value=17 unit=°C
